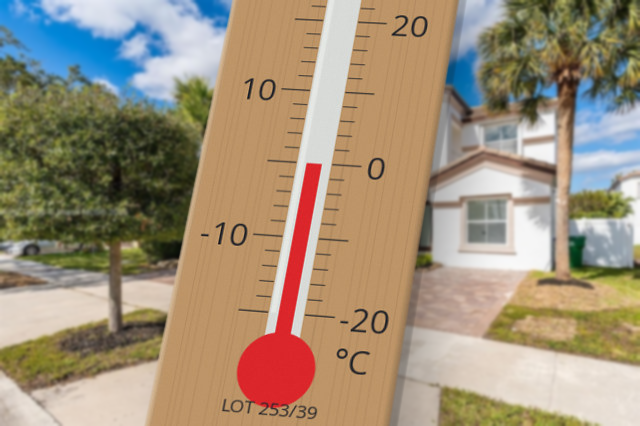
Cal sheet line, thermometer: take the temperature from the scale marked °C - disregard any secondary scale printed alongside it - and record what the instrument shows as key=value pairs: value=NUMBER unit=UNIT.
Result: value=0 unit=°C
